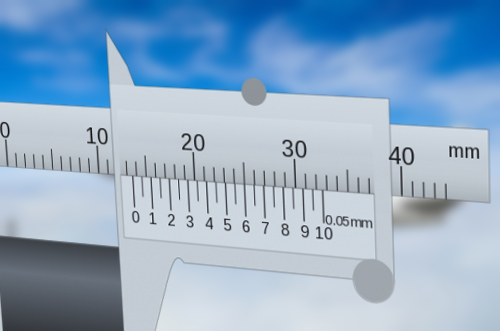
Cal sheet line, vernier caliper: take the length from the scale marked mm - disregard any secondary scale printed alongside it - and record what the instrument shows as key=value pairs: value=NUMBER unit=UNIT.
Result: value=13.6 unit=mm
